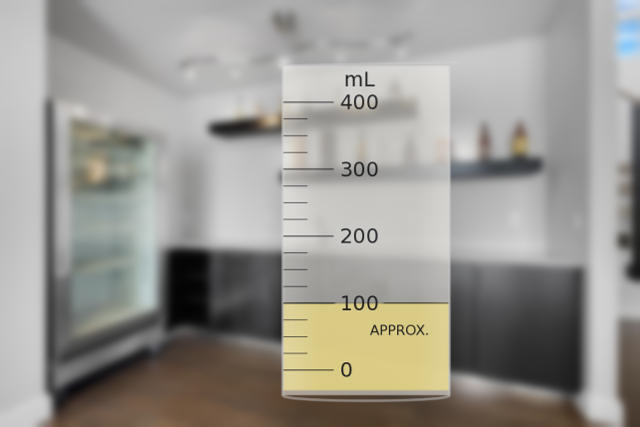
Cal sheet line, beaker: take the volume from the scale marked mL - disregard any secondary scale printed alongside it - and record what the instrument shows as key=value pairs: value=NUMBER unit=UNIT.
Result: value=100 unit=mL
